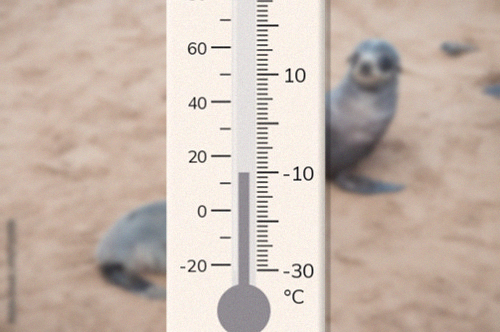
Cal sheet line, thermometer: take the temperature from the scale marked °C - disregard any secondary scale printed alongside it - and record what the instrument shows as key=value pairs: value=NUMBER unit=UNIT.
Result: value=-10 unit=°C
